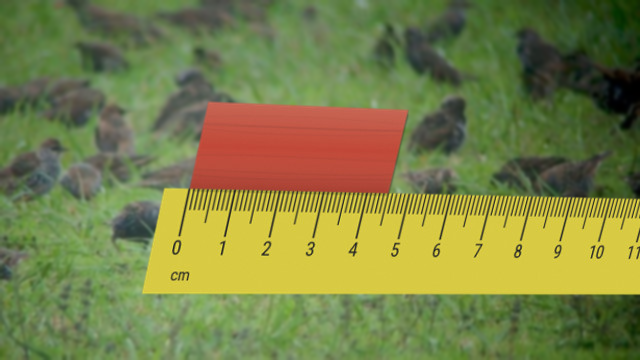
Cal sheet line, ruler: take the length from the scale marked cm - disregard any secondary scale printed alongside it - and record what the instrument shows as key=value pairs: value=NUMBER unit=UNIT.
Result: value=4.5 unit=cm
